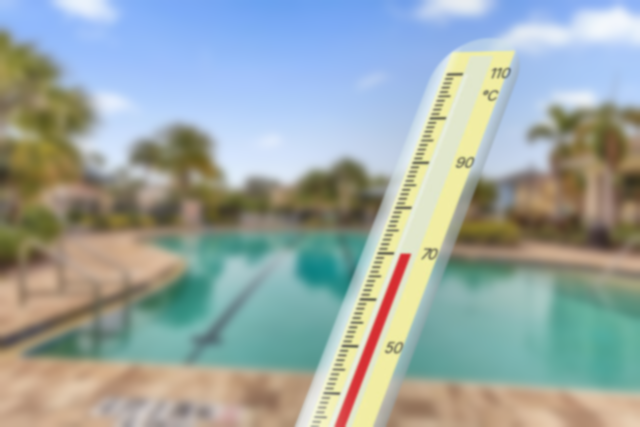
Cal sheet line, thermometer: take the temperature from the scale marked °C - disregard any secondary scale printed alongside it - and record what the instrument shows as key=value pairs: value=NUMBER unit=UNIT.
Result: value=70 unit=°C
